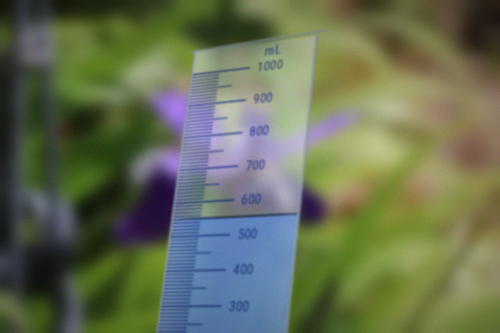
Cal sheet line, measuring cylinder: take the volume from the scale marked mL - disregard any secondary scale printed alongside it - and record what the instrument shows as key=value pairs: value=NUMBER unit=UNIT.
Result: value=550 unit=mL
